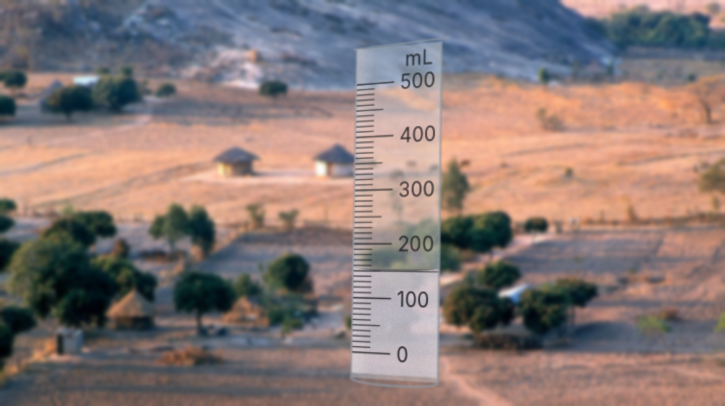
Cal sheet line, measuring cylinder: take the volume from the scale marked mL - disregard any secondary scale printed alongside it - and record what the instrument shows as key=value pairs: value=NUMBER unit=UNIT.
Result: value=150 unit=mL
